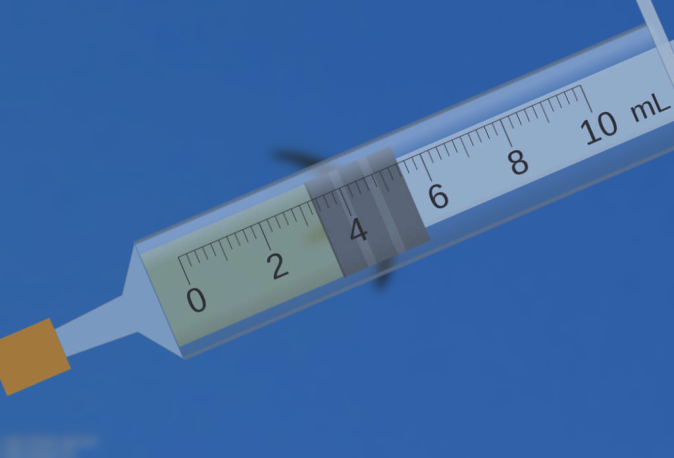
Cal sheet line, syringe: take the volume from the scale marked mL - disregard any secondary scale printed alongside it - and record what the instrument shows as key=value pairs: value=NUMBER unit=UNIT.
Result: value=3.3 unit=mL
